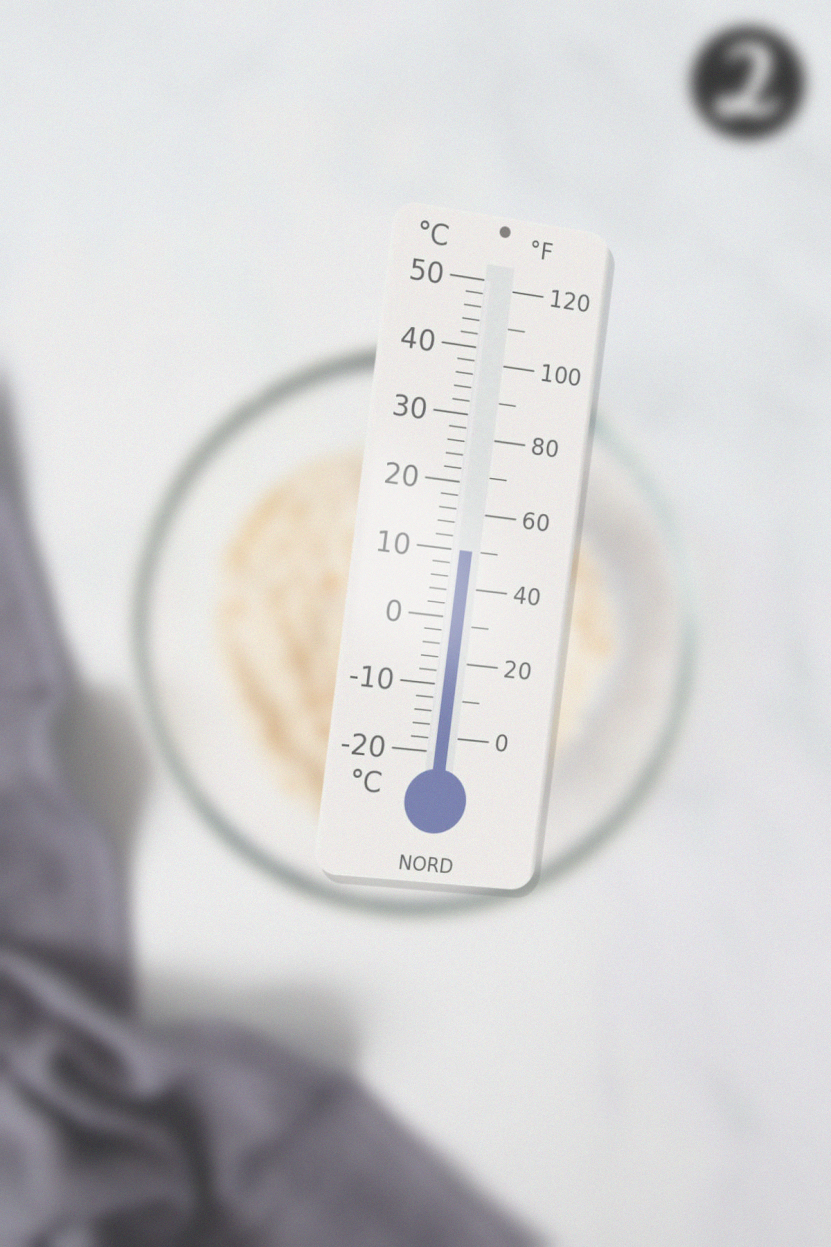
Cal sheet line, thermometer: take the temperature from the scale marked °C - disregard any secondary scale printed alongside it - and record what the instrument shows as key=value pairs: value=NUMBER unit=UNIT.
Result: value=10 unit=°C
